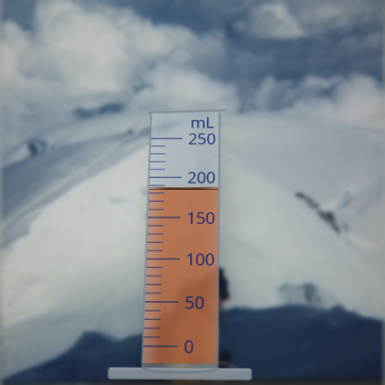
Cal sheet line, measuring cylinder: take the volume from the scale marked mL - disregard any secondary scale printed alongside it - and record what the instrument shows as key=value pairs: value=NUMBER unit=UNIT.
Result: value=185 unit=mL
